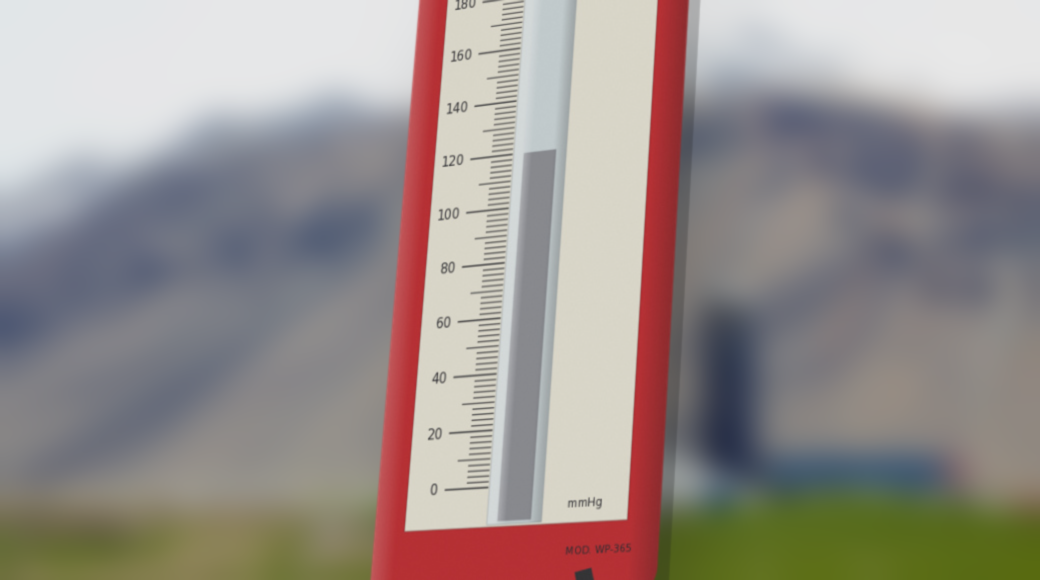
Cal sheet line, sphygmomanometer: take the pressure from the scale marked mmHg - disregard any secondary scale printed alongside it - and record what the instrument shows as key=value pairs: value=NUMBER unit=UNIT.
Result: value=120 unit=mmHg
